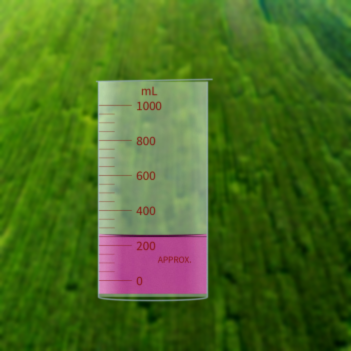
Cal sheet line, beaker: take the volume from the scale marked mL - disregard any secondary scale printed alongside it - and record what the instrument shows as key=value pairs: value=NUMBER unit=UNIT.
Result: value=250 unit=mL
